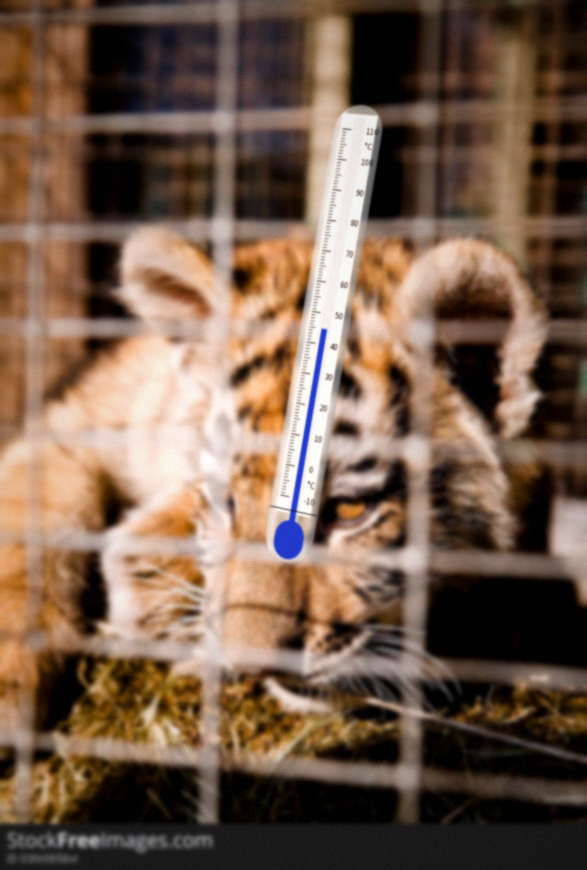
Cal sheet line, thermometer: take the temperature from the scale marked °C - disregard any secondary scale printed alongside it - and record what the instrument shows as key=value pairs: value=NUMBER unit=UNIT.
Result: value=45 unit=°C
